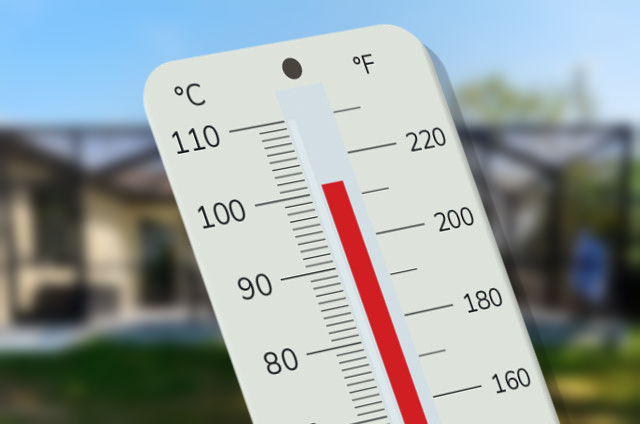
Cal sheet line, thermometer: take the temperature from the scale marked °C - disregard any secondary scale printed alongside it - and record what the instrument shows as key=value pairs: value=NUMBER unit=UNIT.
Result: value=101 unit=°C
